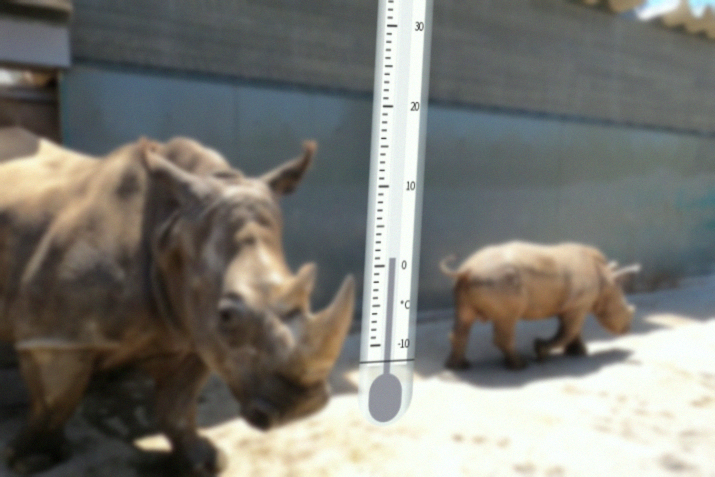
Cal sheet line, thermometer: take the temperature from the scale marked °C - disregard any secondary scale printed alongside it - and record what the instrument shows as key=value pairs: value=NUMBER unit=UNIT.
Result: value=1 unit=°C
